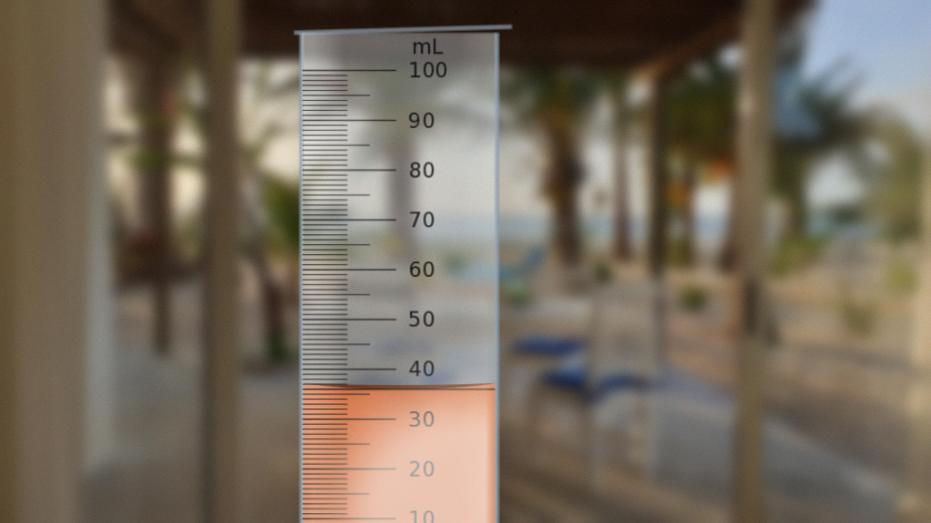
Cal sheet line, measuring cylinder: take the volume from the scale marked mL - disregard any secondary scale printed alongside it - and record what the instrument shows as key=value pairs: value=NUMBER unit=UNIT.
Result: value=36 unit=mL
